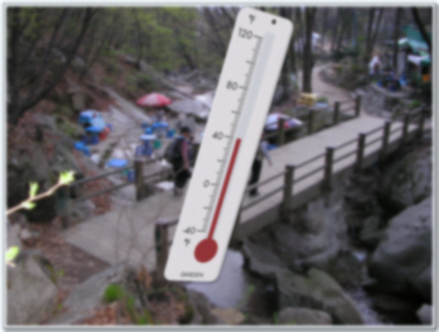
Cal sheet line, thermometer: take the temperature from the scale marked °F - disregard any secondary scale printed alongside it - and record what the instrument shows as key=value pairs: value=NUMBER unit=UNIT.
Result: value=40 unit=°F
